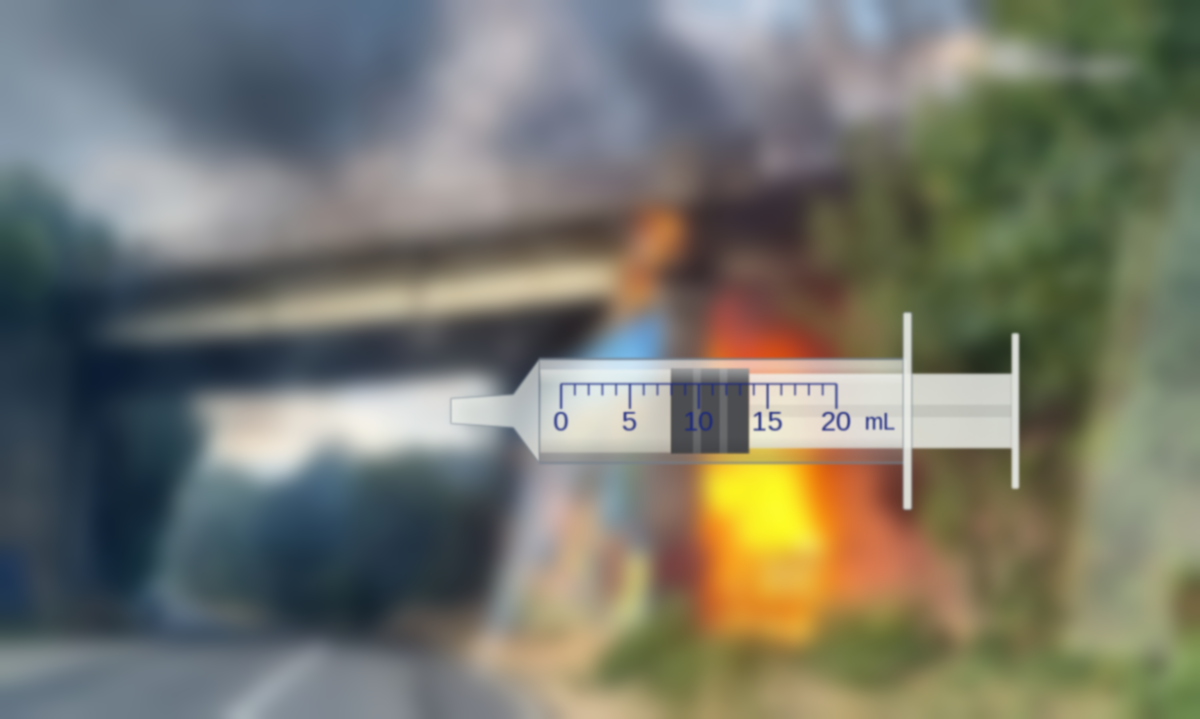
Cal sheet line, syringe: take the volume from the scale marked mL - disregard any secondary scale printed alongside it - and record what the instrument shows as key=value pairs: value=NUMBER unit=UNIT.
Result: value=8 unit=mL
